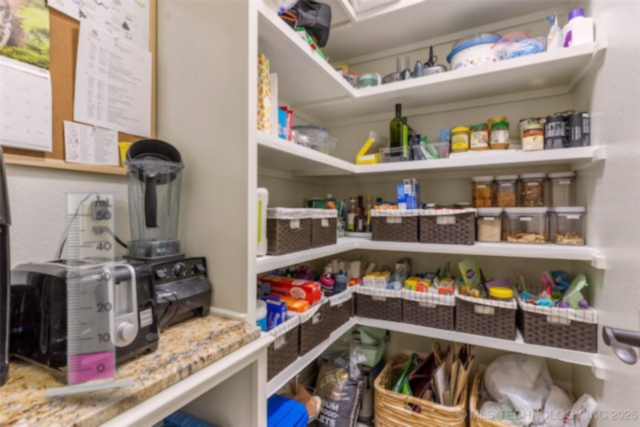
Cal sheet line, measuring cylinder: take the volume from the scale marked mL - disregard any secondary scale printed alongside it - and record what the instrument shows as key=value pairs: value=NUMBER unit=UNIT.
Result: value=5 unit=mL
